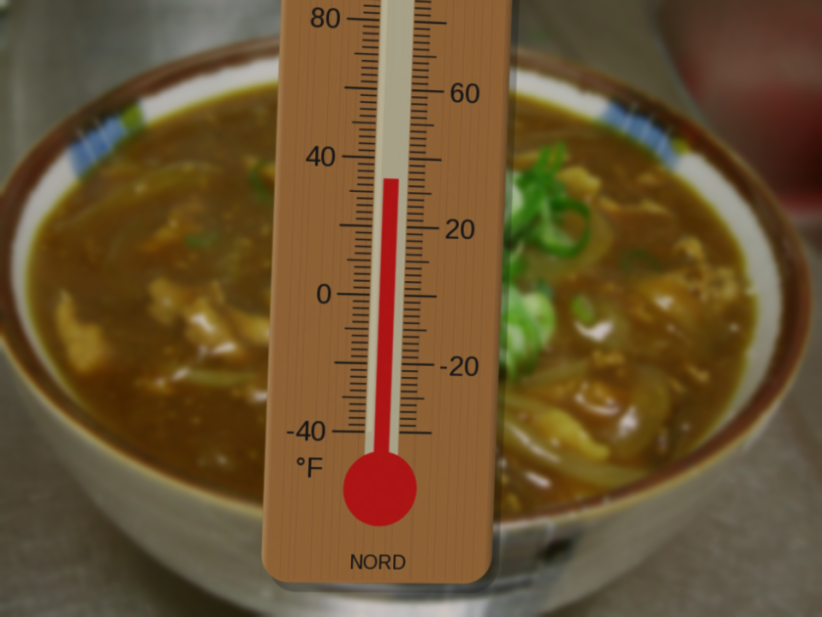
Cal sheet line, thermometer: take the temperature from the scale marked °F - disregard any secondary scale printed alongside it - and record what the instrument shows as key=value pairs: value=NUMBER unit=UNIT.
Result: value=34 unit=°F
